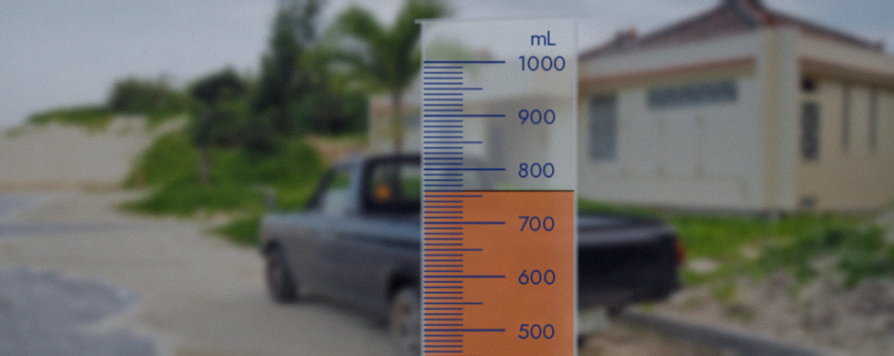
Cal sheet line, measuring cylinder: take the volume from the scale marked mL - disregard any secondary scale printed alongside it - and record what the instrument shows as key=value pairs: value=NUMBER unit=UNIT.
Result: value=760 unit=mL
